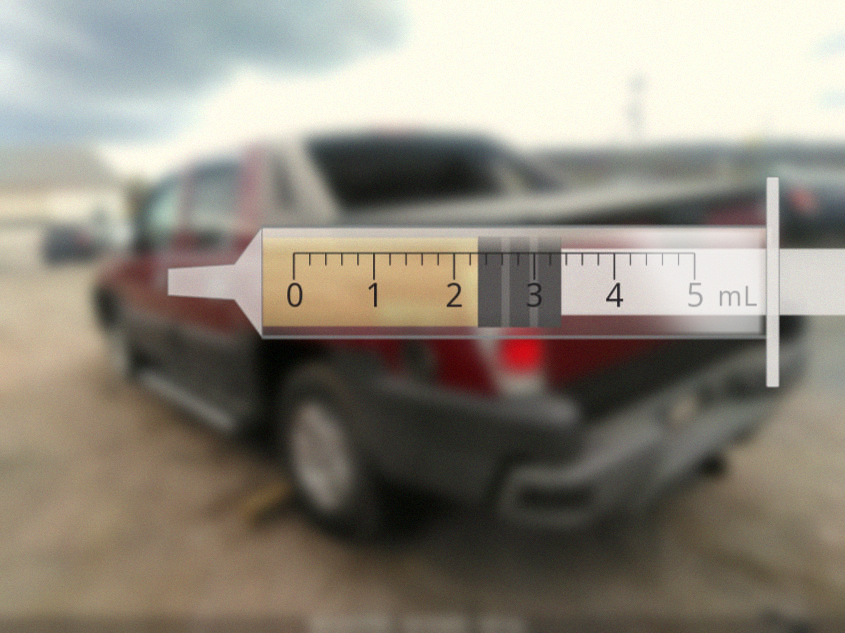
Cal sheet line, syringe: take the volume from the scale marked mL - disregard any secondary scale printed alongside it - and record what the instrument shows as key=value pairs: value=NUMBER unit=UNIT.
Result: value=2.3 unit=mL
